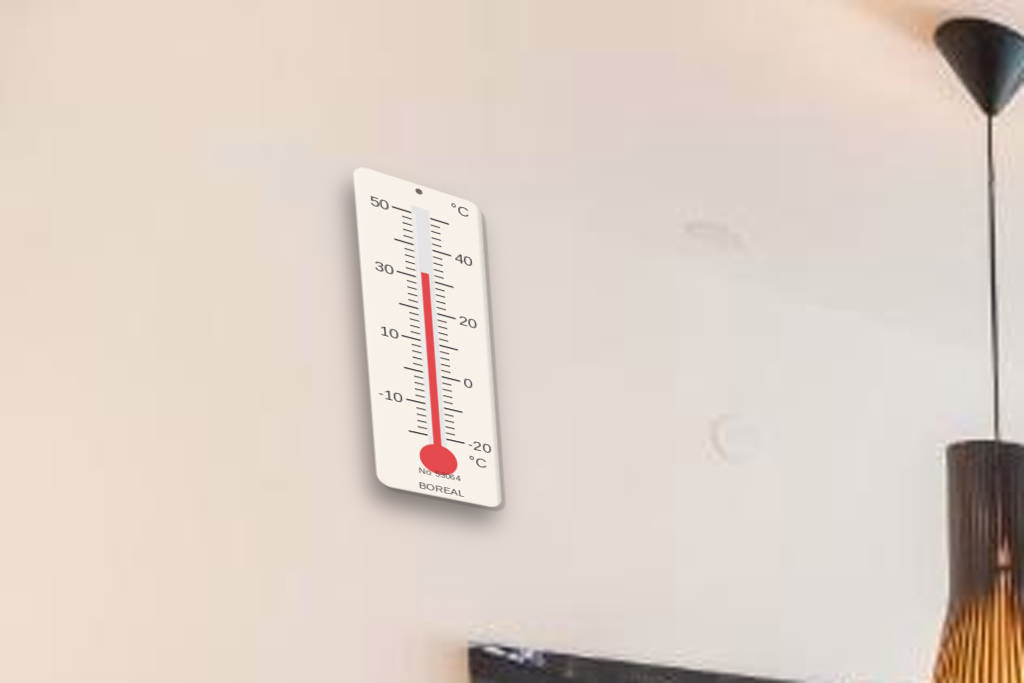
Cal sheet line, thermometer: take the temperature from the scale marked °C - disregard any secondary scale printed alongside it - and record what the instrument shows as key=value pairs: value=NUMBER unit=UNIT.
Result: value=32 unit=°C
